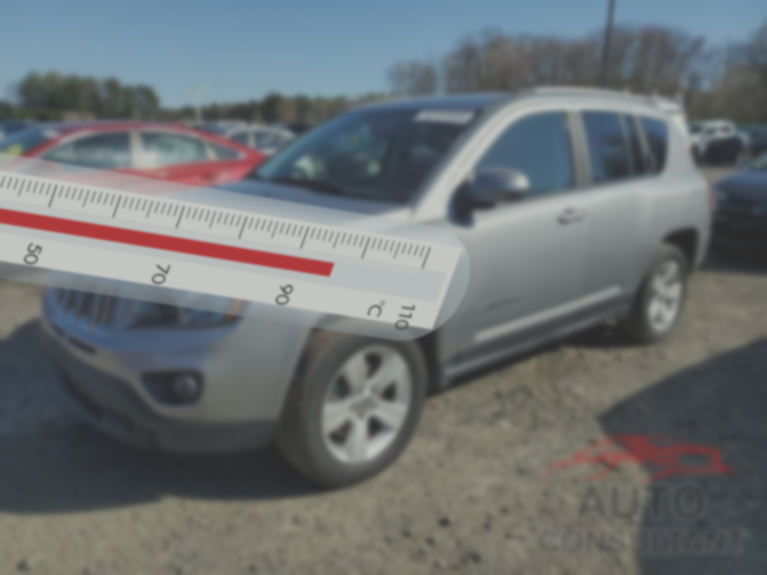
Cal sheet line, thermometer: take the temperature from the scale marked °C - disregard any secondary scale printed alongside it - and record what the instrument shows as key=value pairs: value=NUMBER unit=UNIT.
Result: value=96 unit=°C
